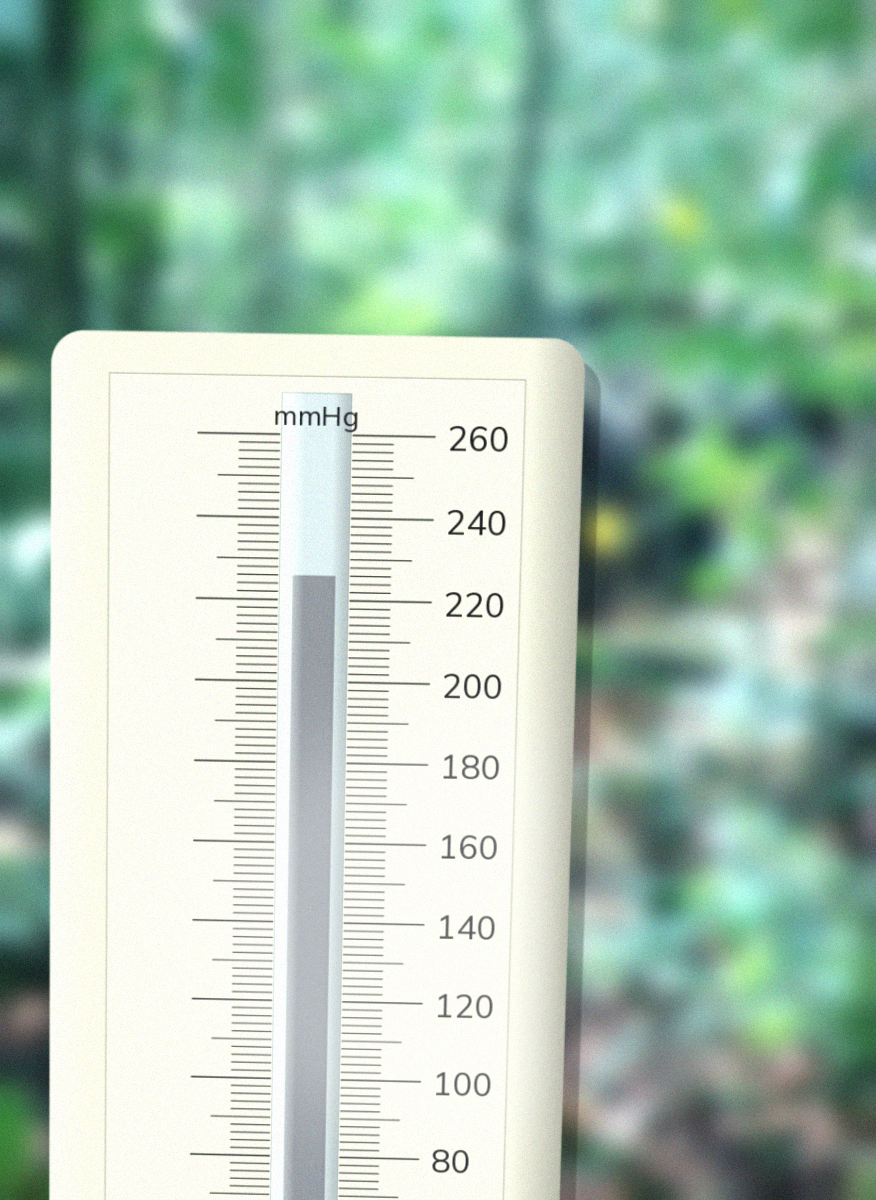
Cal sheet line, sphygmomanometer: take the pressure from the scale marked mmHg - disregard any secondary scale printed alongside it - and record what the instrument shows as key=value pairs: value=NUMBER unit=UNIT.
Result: value=226 unit=mmHg
